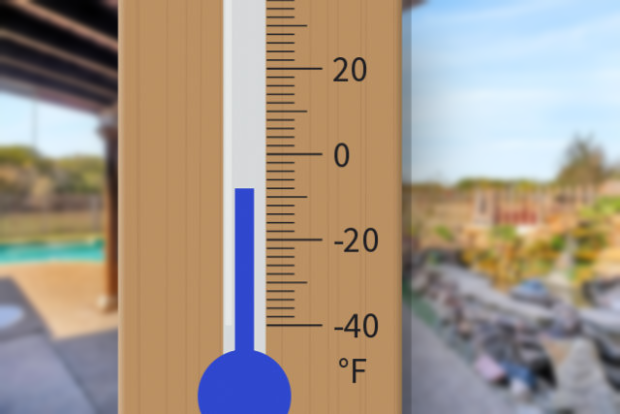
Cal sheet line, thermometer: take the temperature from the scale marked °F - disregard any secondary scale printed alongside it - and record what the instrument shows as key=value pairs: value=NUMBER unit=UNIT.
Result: value=-8 unit=°F
